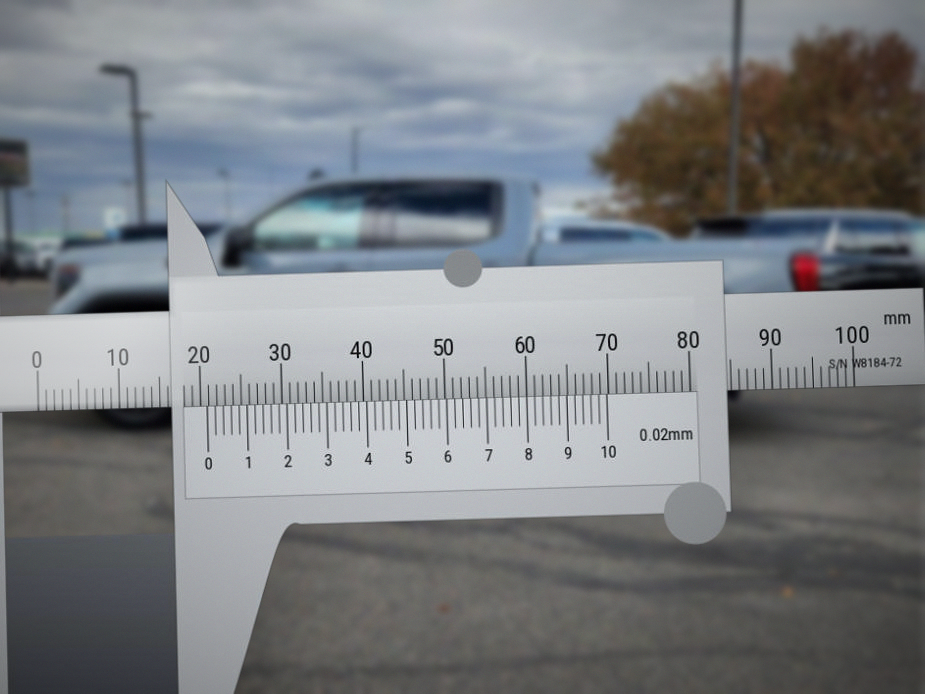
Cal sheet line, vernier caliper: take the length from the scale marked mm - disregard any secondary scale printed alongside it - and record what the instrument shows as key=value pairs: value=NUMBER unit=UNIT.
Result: value=20.8 unit=mm
